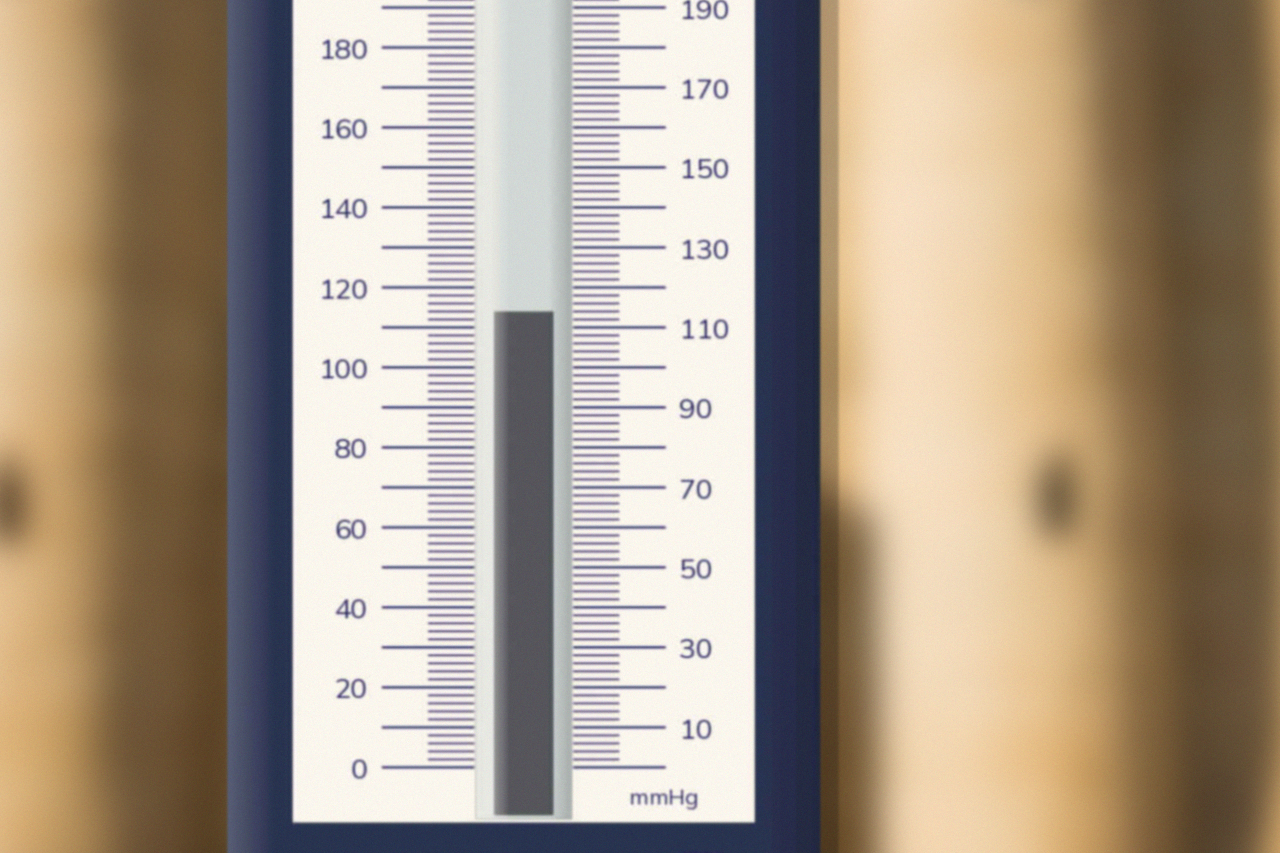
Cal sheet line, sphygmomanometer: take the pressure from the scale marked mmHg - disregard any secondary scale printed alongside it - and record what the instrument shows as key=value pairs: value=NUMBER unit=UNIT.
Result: value=114 unit=mmHg
